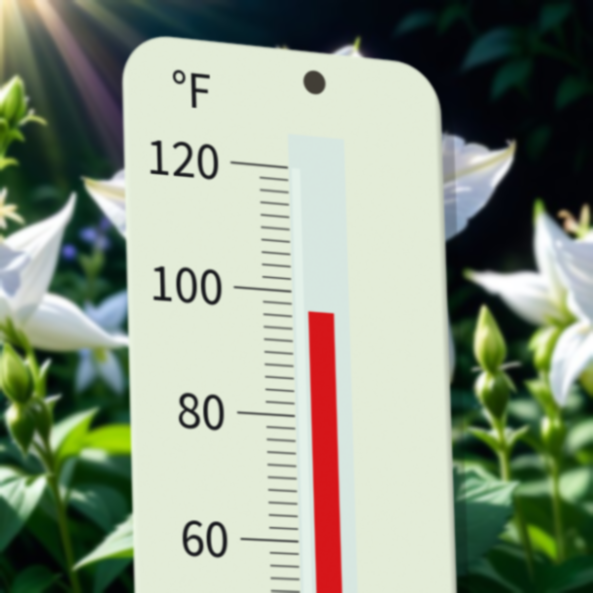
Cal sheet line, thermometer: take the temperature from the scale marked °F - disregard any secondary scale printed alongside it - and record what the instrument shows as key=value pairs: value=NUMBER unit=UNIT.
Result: value=97 unit=°F
